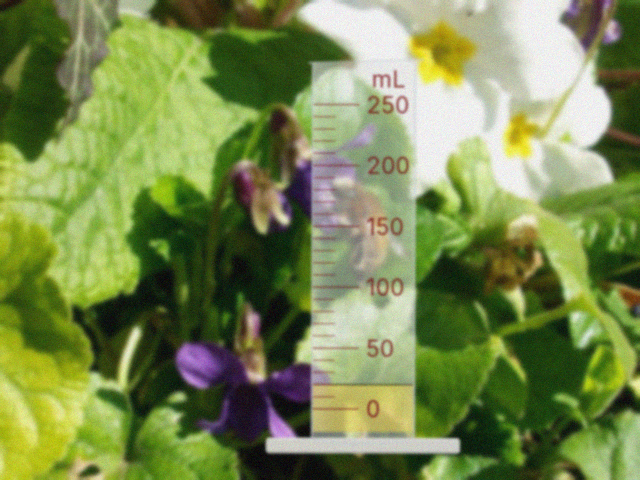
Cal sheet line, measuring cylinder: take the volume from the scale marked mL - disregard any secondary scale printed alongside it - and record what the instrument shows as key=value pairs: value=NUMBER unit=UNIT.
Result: value=20 unit=mL
